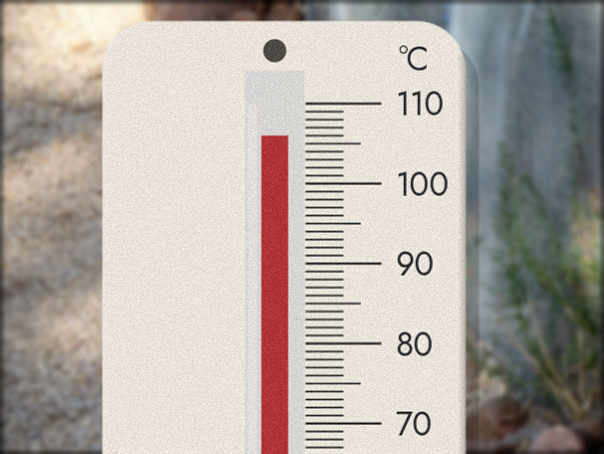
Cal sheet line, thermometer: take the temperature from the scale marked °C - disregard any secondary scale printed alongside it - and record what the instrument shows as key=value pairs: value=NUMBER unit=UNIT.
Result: value=106 unit=°C
